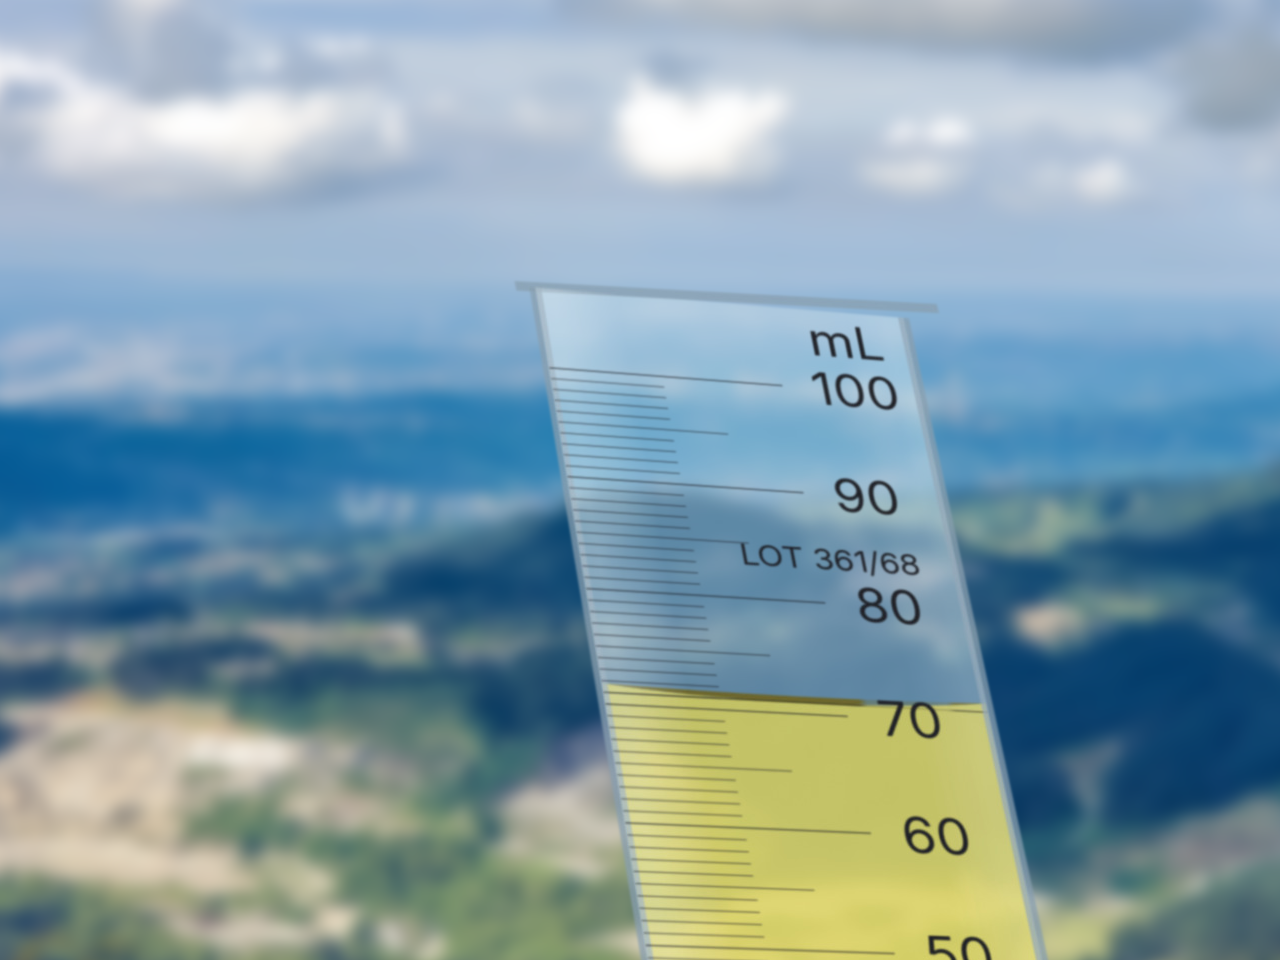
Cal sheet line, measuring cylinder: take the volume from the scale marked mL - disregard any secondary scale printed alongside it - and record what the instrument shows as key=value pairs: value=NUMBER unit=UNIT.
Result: value=71 unit=mL
